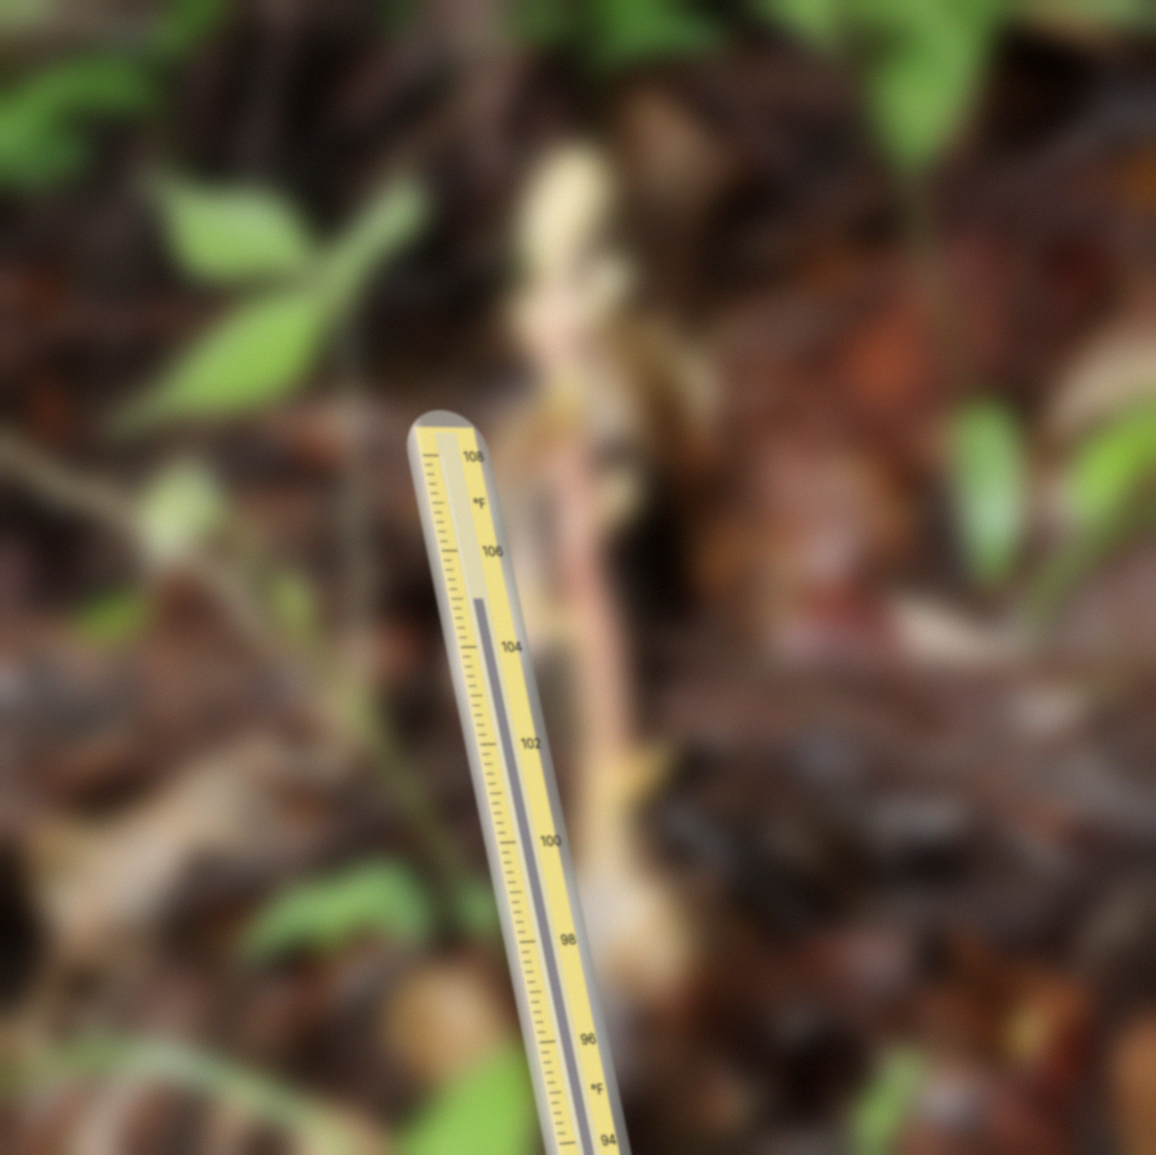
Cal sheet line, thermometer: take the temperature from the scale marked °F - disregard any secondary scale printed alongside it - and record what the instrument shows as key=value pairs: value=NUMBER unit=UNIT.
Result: value=105 unit=°F
